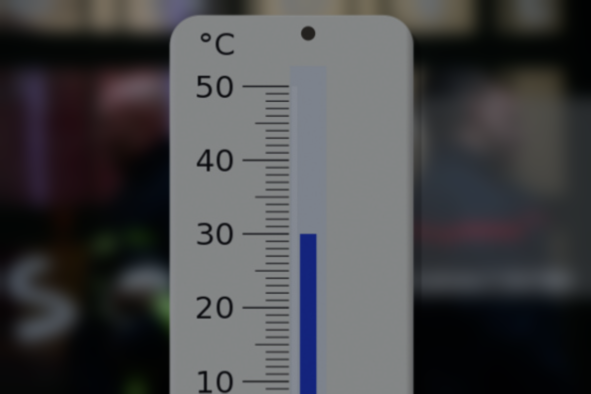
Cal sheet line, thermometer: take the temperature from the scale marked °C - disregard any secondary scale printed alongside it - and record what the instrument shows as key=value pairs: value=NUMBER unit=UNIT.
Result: value=30 unit=°C
